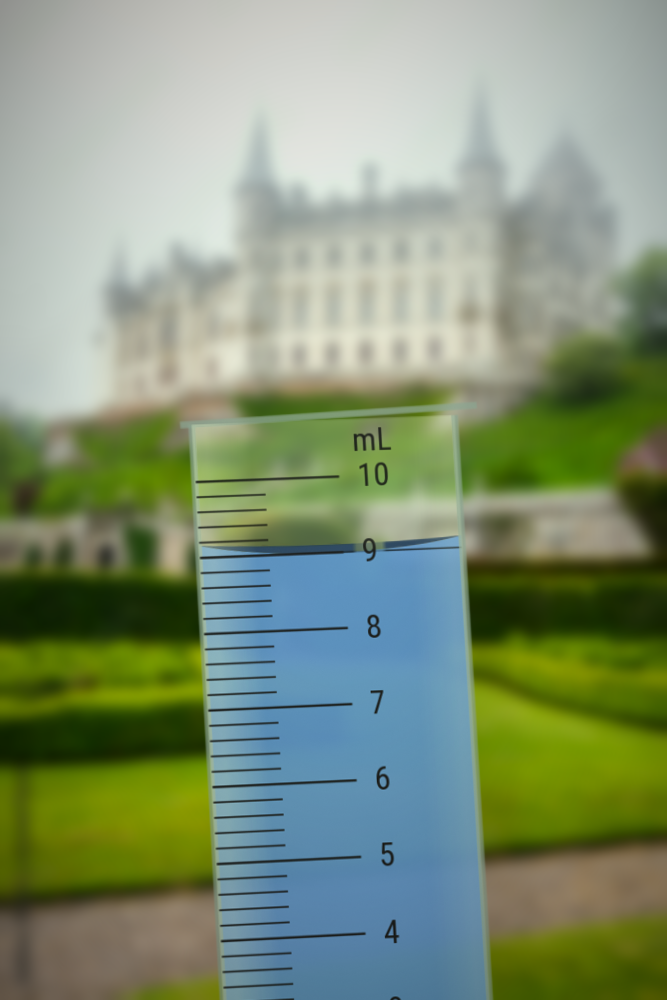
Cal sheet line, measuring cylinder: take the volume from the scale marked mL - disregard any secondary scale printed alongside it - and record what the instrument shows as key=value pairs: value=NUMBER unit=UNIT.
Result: value=9 unit=mL
